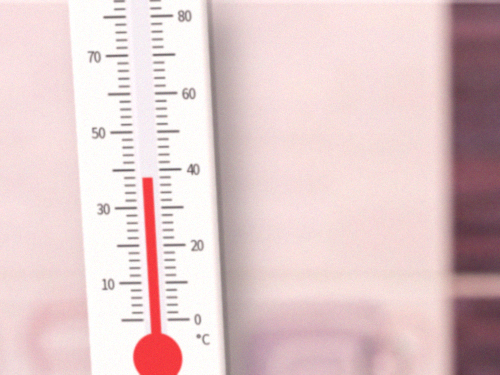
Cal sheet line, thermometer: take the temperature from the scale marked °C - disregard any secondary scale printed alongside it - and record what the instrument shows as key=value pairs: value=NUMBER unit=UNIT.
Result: value=38 unit=°C
